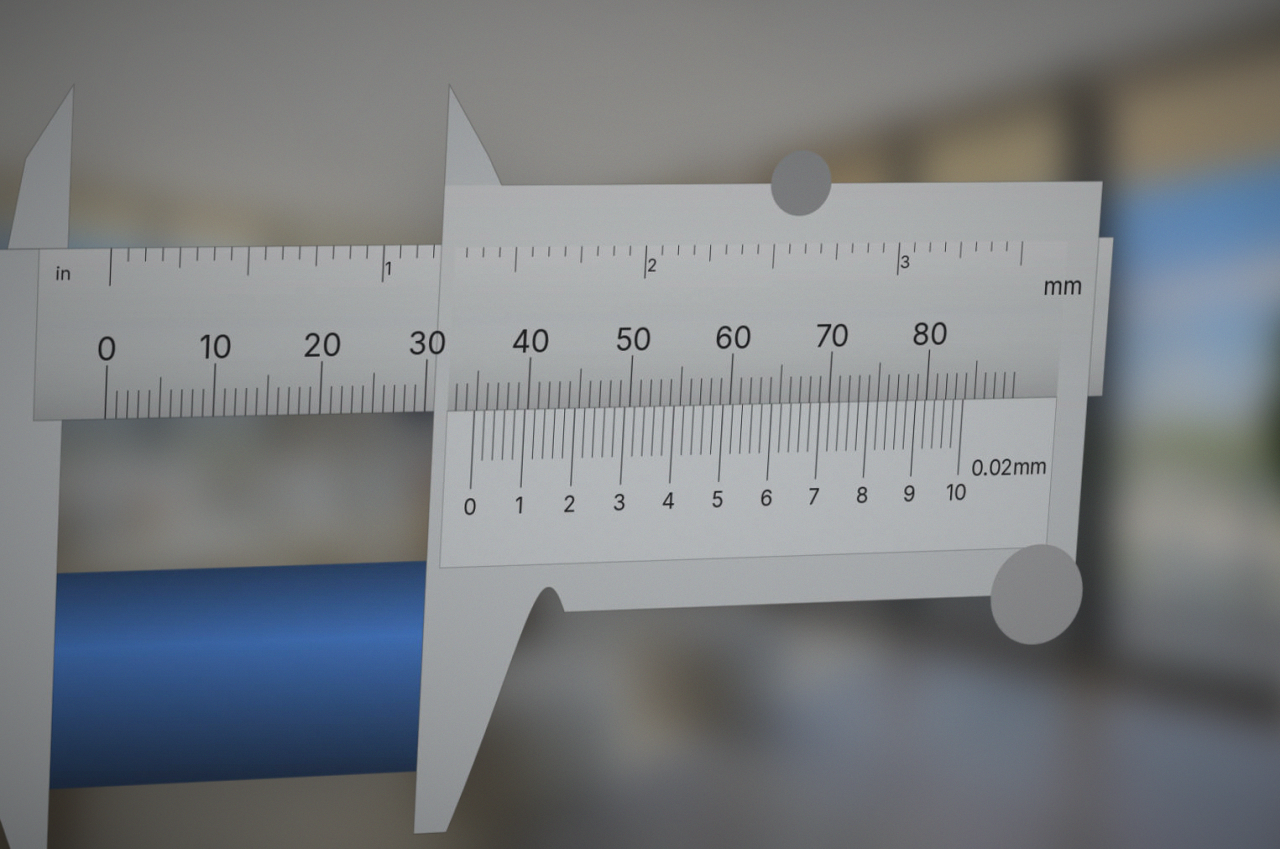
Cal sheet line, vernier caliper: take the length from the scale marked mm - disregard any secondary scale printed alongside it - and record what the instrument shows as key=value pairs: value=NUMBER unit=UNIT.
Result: value=34.8 unit=mm
